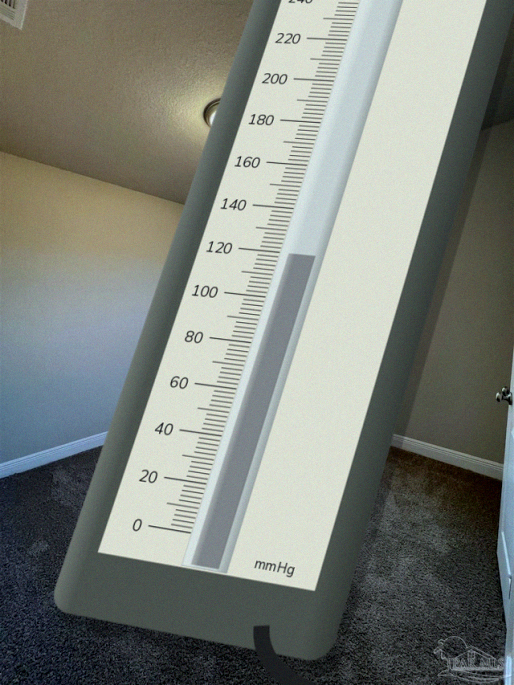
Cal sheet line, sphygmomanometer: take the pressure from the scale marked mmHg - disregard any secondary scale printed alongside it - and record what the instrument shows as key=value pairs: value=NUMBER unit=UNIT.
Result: value=120 unit=mmHg
